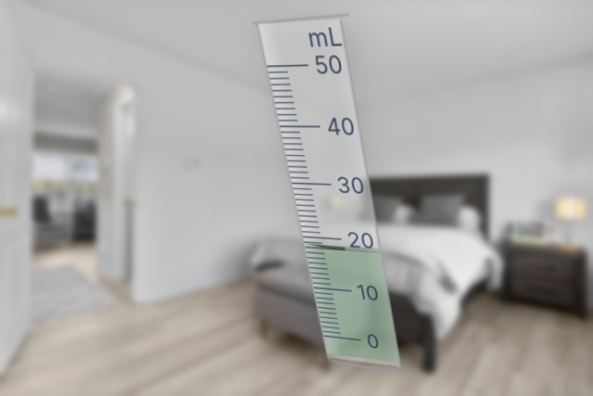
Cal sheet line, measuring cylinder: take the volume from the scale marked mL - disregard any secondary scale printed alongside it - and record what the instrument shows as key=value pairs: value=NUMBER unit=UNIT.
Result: value=18 unit=mL
